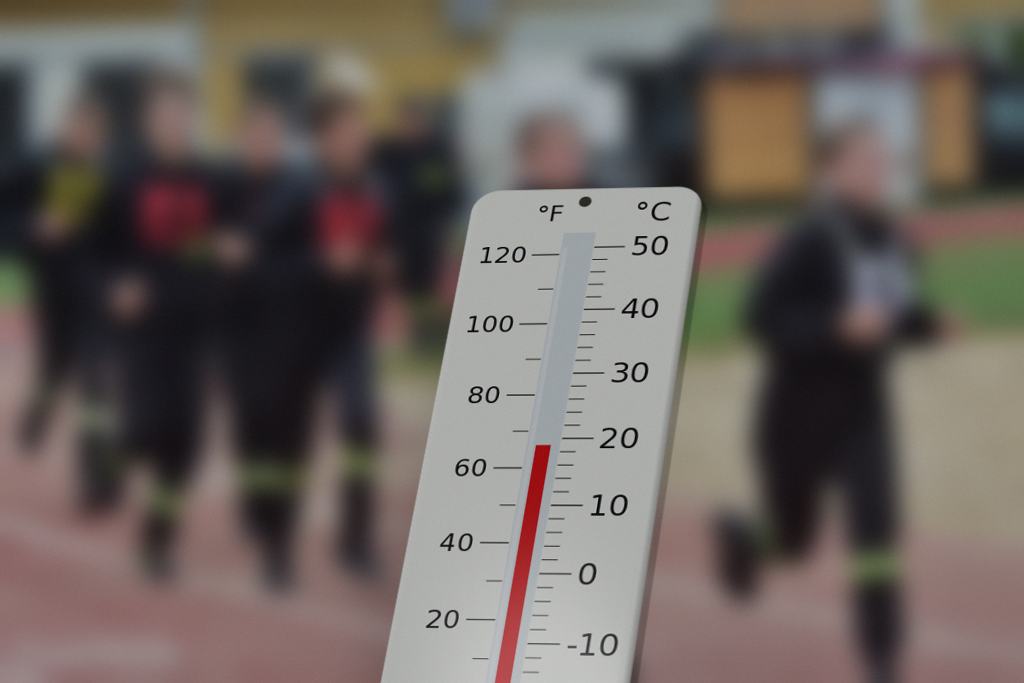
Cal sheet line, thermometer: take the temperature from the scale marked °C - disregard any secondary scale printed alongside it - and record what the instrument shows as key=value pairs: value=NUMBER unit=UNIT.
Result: value=19 unit=°C
